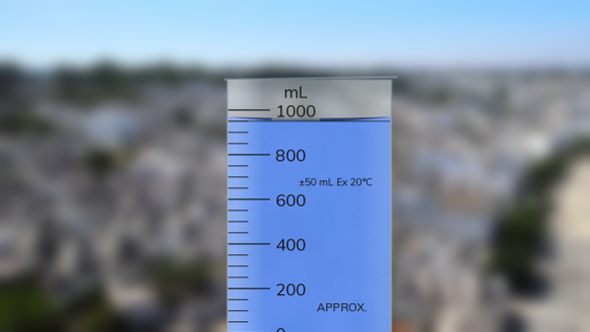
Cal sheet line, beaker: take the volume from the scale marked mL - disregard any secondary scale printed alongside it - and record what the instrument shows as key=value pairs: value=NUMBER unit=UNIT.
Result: value=950 unit=mL
